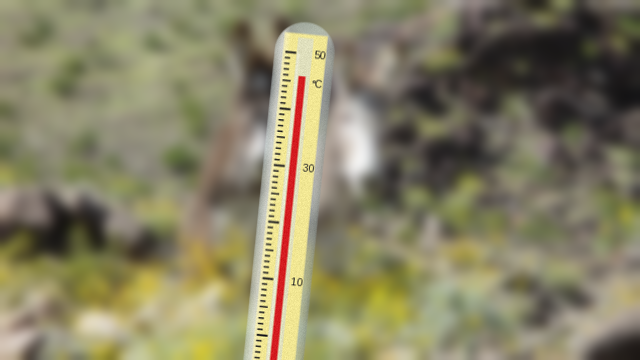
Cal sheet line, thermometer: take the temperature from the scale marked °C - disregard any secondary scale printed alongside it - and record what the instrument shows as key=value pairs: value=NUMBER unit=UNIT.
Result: value=46 unit=°C
